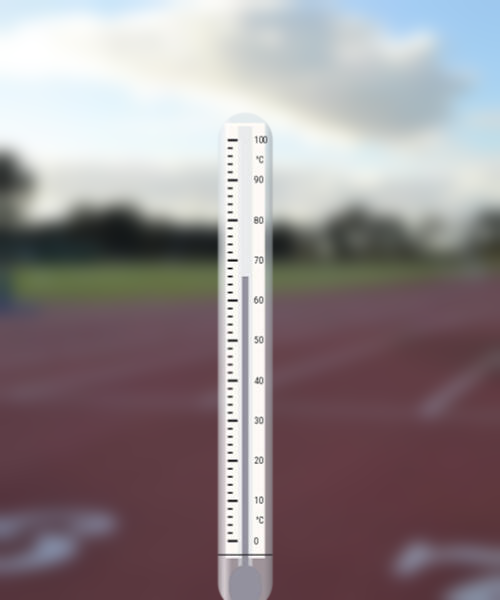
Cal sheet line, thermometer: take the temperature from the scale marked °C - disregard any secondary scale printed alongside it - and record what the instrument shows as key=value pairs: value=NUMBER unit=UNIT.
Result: value=66 unit=°C
